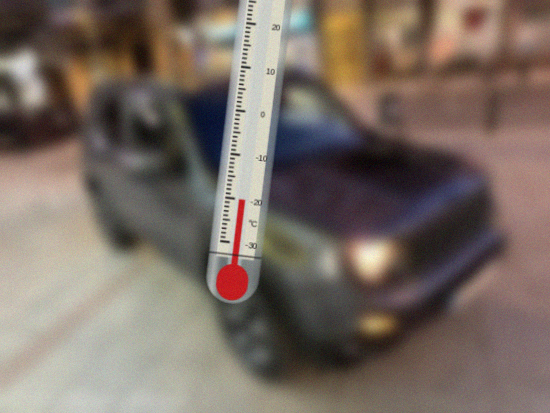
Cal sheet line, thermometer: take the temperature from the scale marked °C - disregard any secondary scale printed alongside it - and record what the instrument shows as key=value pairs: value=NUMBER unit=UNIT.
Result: value=-20 unit=°C
